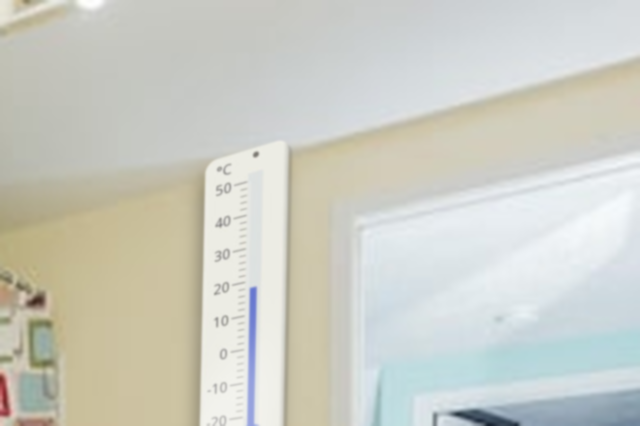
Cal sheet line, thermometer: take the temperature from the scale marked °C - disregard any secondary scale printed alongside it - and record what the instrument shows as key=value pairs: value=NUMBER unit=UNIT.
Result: value=18 unit=°C
